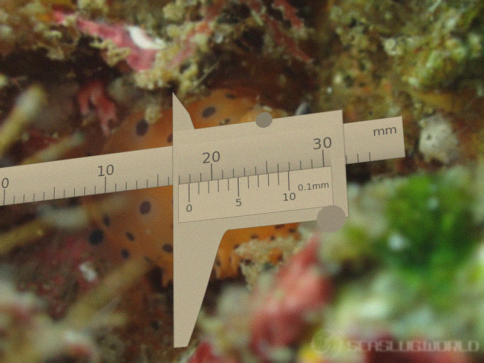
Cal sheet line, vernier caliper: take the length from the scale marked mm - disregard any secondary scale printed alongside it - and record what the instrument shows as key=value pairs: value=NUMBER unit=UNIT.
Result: value=17.9 unit=mm
